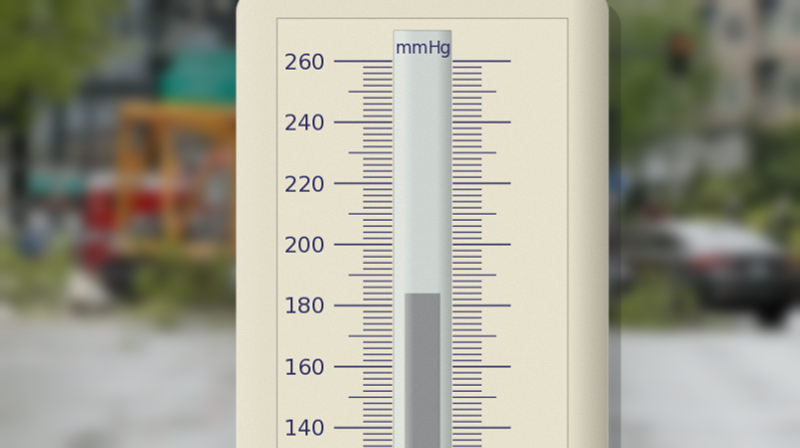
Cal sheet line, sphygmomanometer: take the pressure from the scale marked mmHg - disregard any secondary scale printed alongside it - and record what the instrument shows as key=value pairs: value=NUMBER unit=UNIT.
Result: value=184 unit=mmHg
